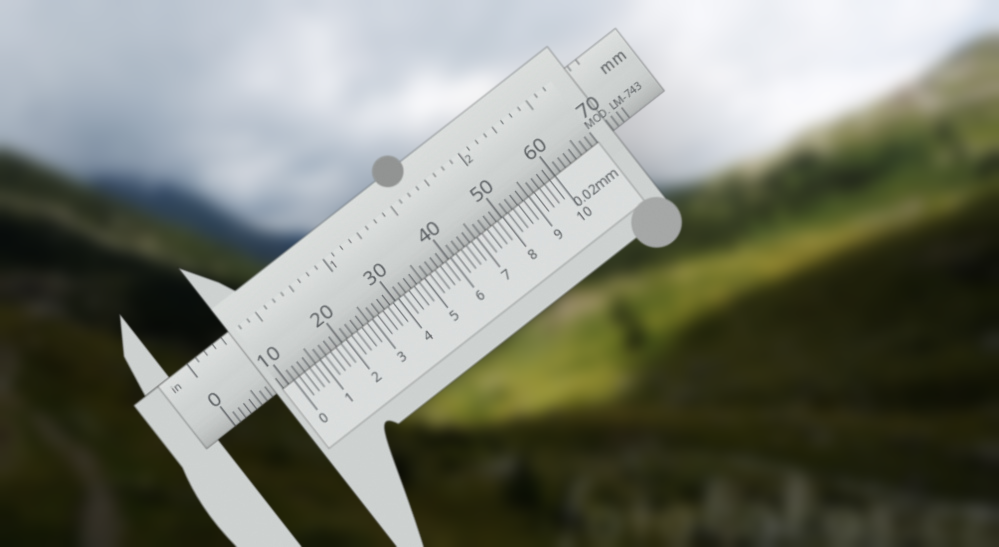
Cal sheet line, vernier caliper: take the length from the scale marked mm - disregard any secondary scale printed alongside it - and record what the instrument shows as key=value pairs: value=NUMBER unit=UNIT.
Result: value=11.0 unit=mm
